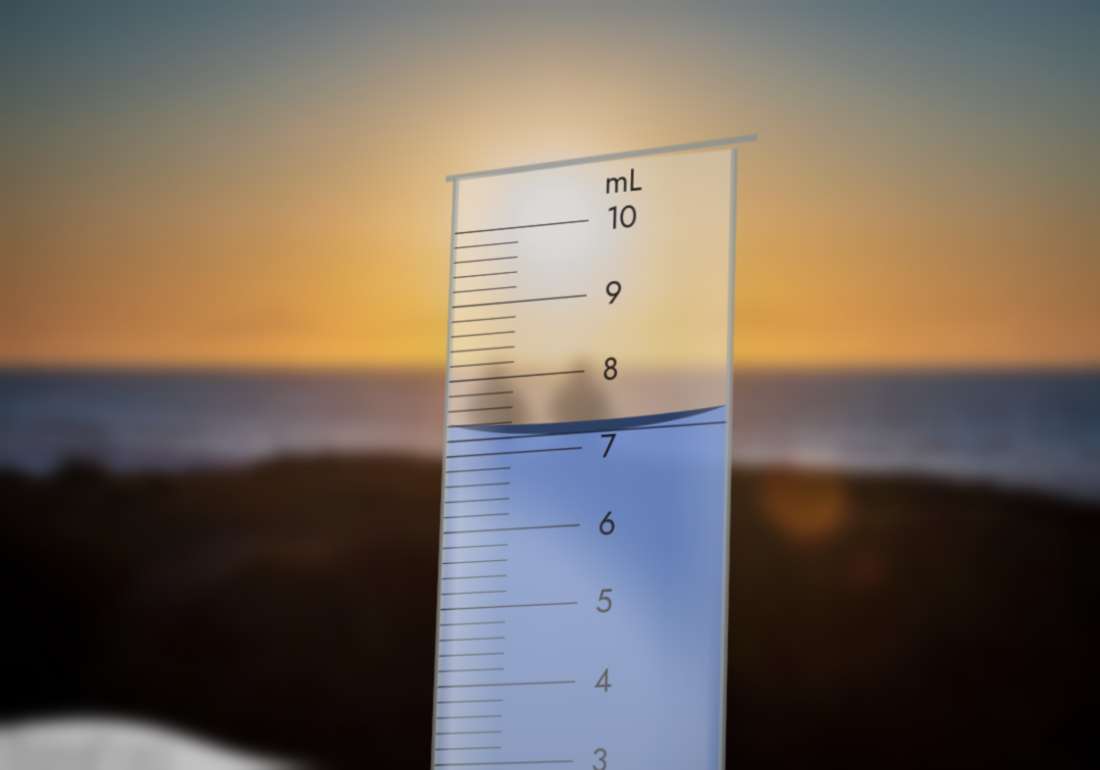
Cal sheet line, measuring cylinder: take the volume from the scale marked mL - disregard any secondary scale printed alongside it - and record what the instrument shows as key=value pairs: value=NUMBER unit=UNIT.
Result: value=7.2 unit=mL
